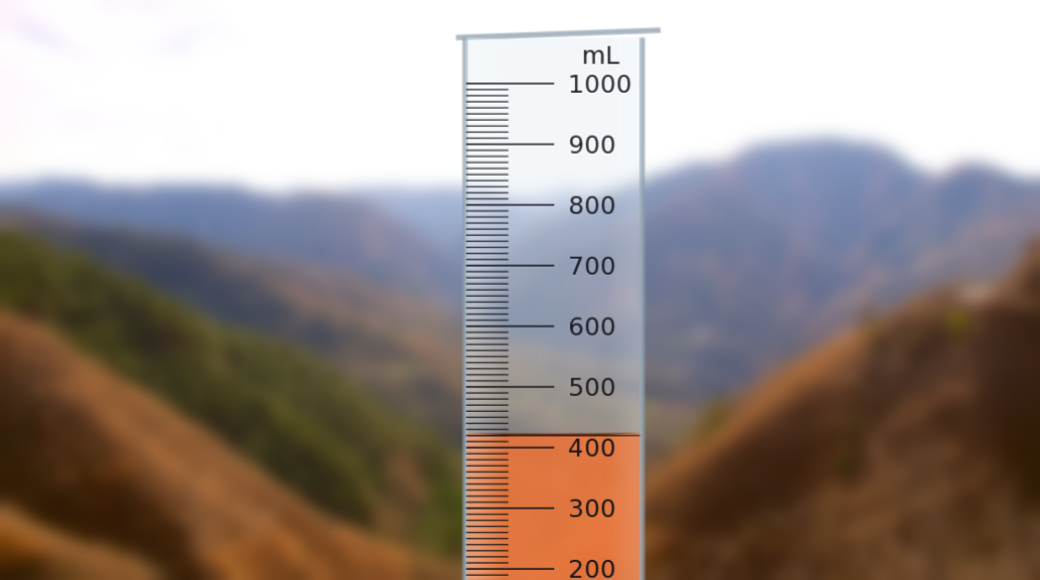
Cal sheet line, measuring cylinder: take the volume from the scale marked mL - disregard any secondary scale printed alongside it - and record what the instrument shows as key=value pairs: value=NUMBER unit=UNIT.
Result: value=420 unit=mL
